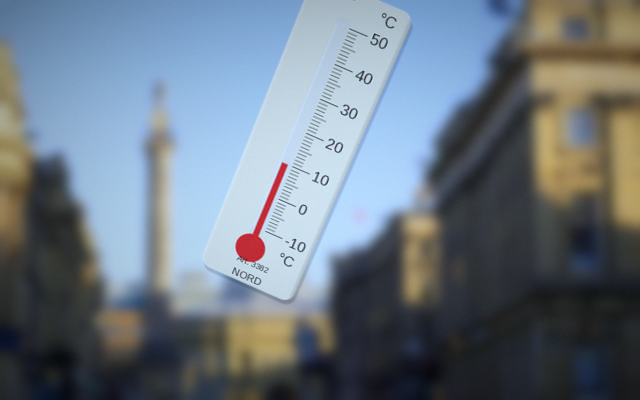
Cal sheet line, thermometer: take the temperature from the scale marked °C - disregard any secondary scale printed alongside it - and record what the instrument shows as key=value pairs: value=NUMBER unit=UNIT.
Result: value=10 unit=°C
